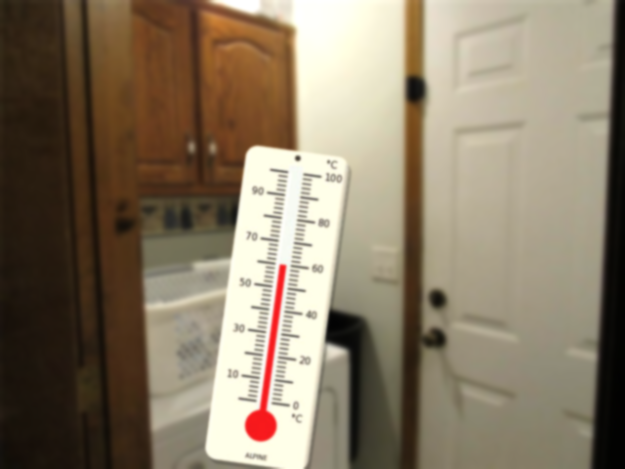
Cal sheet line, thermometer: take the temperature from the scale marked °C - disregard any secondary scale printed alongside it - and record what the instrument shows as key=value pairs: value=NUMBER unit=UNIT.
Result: value=60 unit=°C
